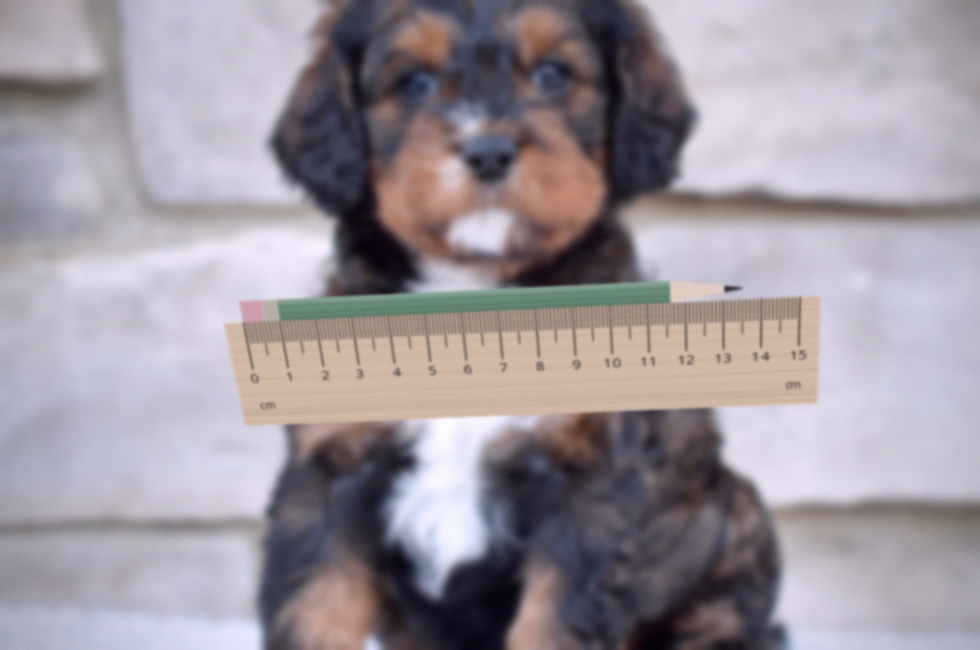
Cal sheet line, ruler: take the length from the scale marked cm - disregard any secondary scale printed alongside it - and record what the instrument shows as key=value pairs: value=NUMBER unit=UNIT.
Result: value=13.5 unit=cm
